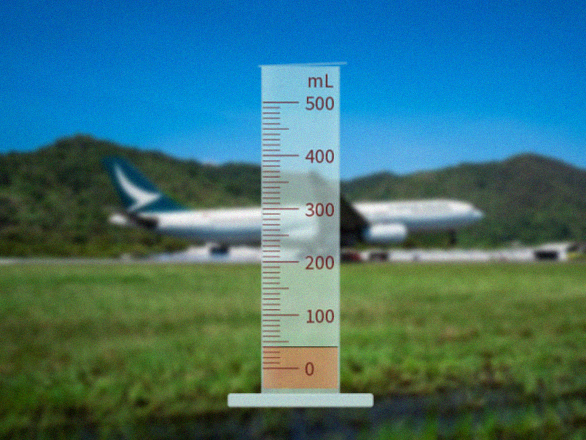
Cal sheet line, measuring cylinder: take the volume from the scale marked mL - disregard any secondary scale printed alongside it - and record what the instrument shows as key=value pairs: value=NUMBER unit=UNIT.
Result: value=40 unit=mL
